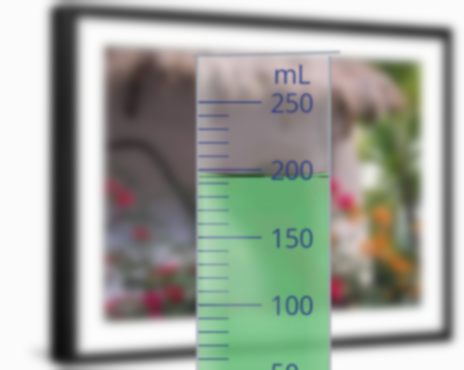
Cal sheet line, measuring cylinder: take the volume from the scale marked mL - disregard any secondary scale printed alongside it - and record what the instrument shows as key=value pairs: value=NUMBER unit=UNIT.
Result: value=195 unit=mL
